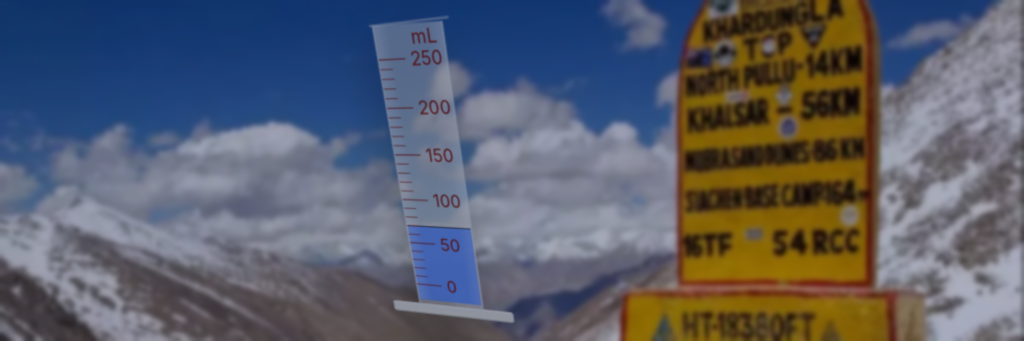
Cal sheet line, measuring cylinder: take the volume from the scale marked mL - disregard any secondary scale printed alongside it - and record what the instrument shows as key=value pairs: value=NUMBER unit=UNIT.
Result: value=70 unit=mL
